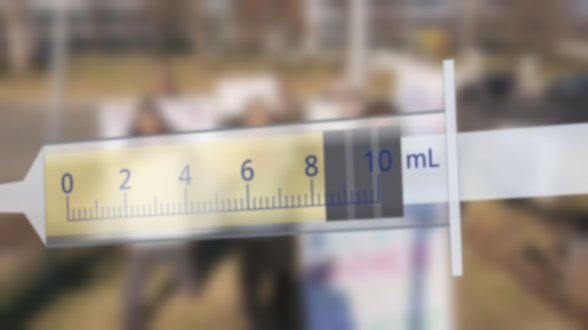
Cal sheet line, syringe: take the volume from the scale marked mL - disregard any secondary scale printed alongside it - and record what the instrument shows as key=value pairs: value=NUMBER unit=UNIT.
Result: value=8.4 unit=mL
